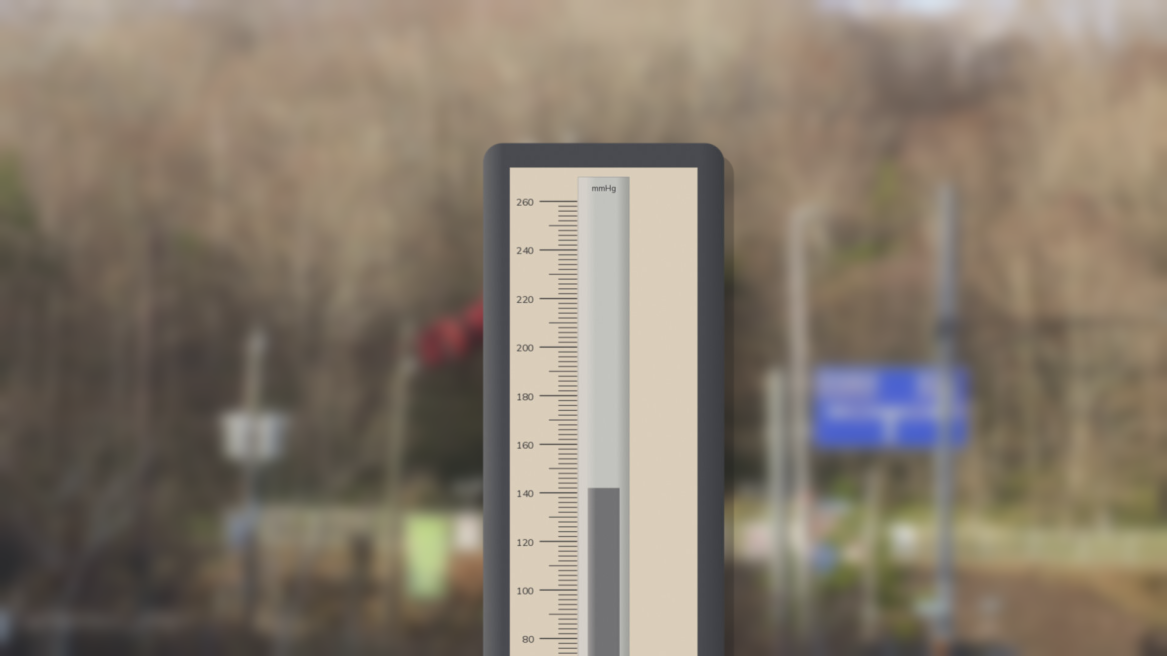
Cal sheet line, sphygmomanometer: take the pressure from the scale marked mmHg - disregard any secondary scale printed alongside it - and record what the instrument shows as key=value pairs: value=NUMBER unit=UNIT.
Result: value=142 unit=mmHg
